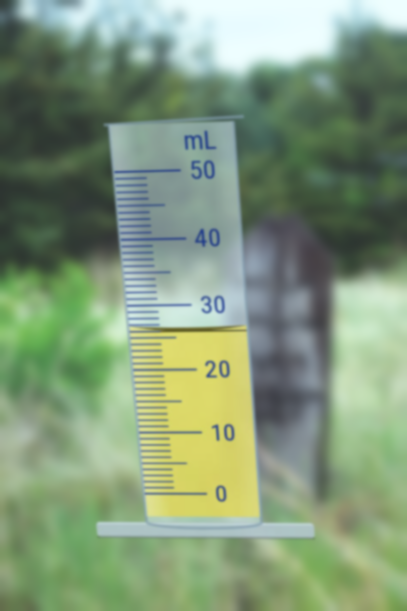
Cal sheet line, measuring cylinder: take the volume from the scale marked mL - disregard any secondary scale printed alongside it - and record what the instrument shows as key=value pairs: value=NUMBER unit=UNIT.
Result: value=26 unit=mL
